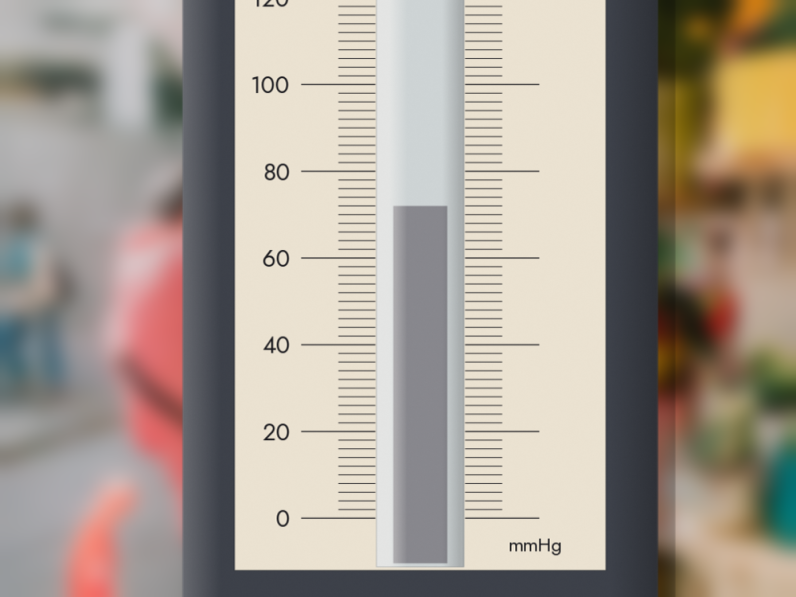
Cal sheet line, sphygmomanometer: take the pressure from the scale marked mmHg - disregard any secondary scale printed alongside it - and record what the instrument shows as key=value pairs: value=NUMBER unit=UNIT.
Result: value=72 unit=mmHg
